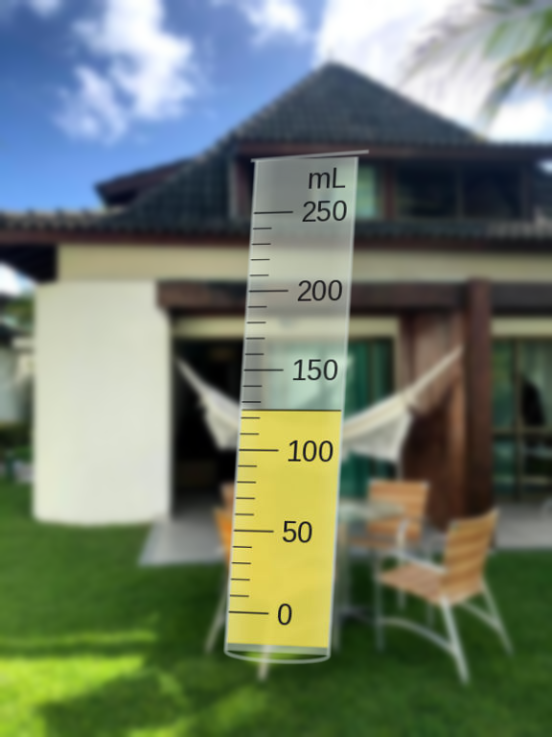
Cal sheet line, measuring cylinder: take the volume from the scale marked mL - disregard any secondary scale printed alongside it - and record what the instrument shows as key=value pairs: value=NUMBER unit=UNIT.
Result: value=125 unit=mL
